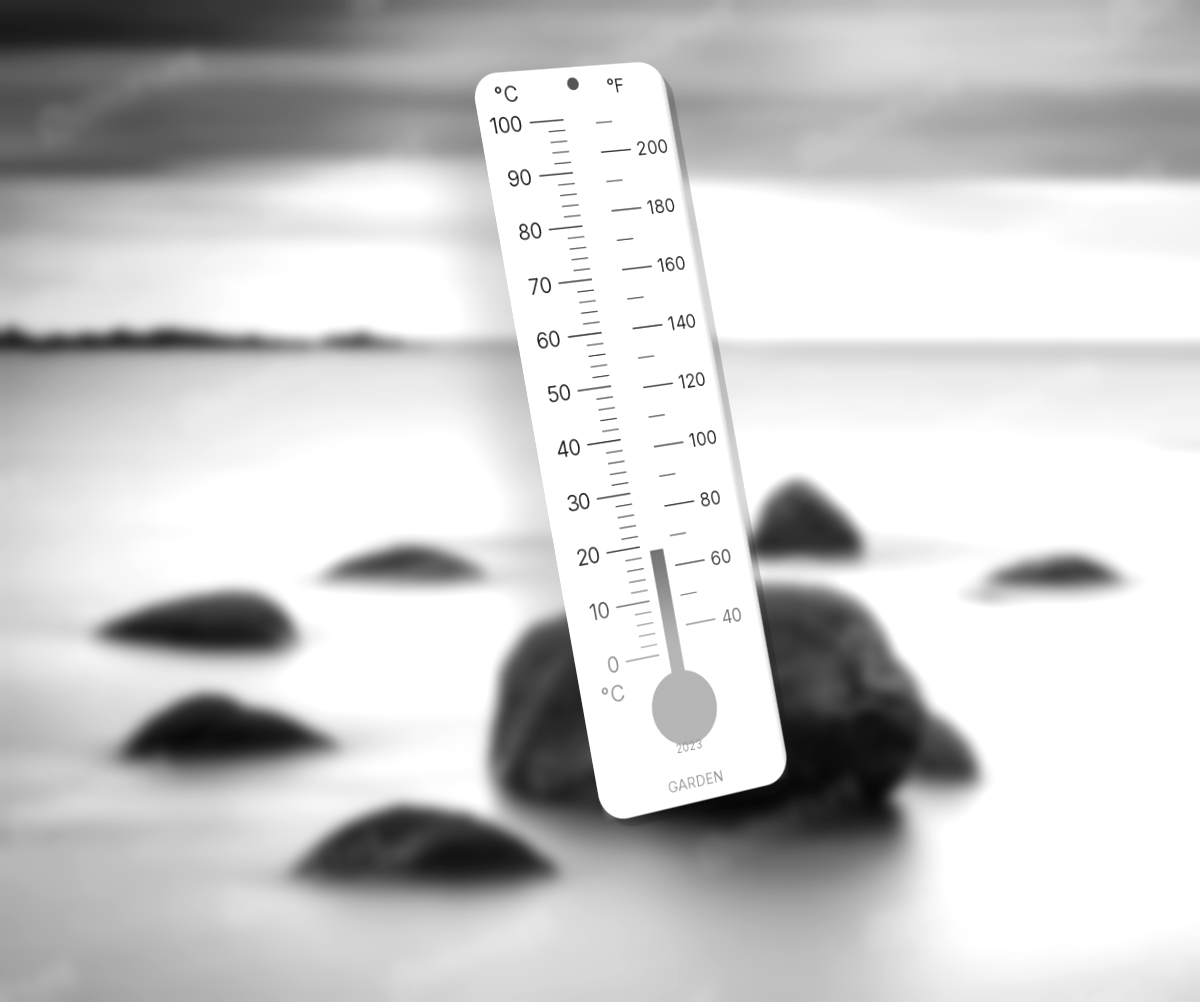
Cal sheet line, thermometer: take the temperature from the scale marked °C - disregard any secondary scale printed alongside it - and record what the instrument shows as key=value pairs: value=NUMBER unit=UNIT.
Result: value=19 unit=°C
